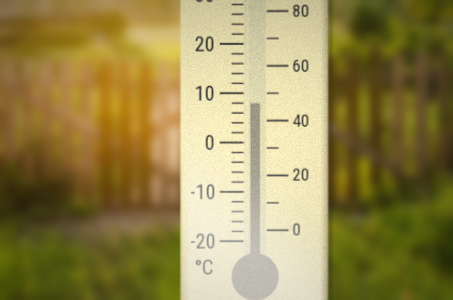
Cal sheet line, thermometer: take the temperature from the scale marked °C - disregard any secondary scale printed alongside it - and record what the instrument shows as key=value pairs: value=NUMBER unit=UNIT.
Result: value=8 unit=°C
